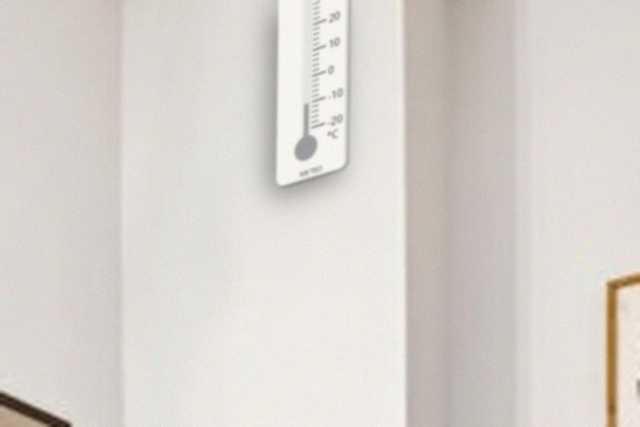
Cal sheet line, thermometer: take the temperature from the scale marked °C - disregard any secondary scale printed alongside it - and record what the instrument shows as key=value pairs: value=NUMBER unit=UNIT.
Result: value=-10 unit=°C
